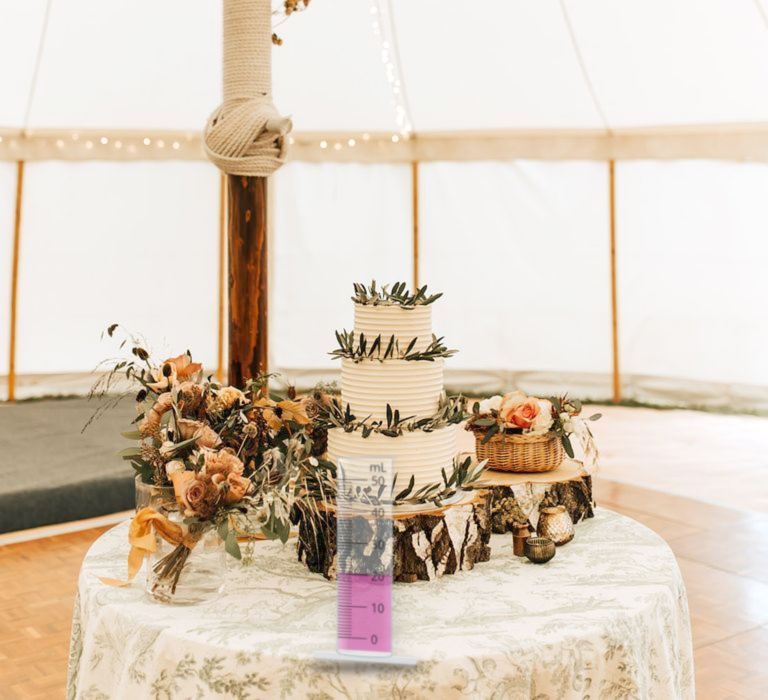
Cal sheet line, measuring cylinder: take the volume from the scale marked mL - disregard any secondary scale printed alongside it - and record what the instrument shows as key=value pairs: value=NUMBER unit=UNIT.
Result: value=20 unit=mL
